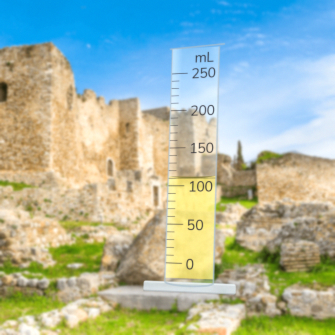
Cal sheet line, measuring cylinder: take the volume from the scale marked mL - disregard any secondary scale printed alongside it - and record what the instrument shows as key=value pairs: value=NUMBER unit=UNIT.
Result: value=110 unit=mL
